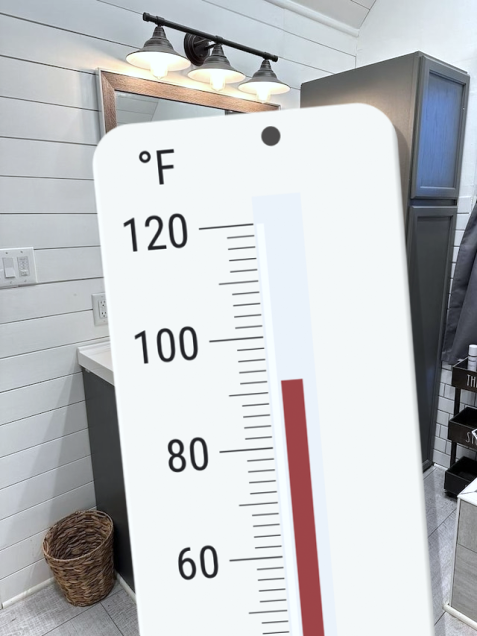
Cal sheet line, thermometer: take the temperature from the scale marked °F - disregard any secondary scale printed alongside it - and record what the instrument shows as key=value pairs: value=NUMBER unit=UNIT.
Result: value=92 unit=°F
